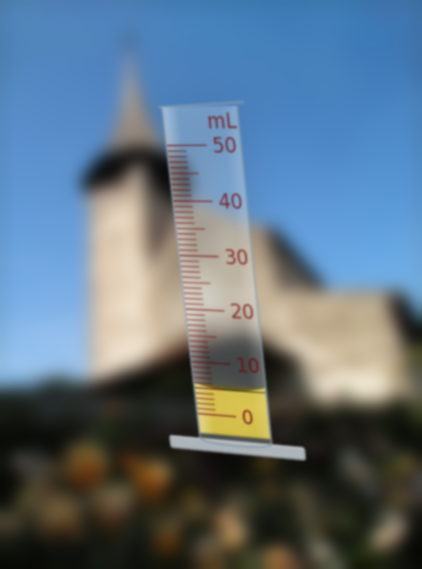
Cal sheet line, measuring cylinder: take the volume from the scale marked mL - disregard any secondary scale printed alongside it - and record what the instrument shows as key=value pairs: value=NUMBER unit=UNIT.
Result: value=5 unit=mL
